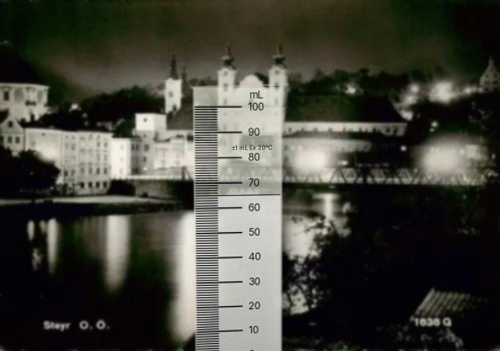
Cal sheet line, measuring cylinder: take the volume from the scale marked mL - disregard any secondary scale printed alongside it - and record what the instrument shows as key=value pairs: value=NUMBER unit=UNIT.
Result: value=65 unit=mL
